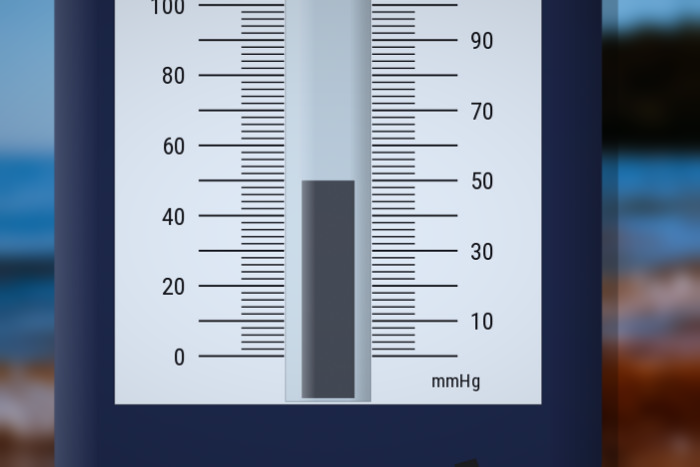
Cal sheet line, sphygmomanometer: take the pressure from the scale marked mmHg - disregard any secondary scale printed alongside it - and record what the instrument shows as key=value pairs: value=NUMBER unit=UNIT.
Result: value=50 unit=mmHg
